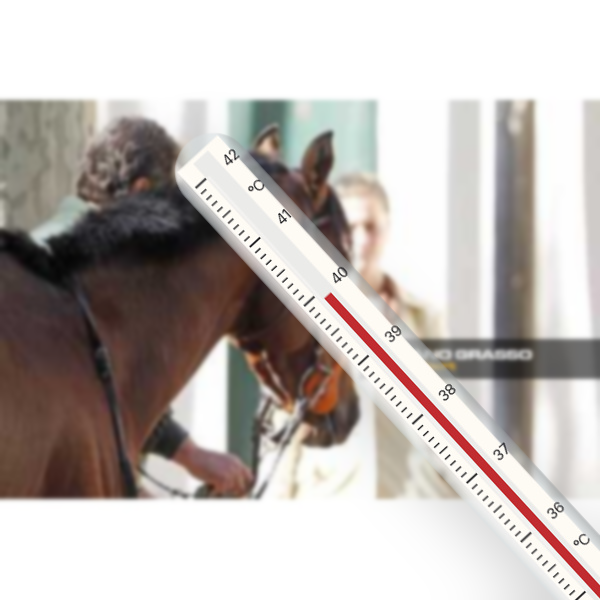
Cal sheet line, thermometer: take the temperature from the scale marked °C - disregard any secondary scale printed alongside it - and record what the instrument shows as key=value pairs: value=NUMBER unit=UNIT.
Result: value=39.9 unit=°C
